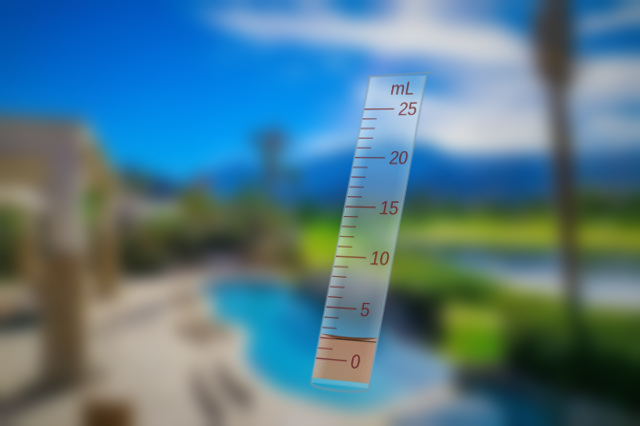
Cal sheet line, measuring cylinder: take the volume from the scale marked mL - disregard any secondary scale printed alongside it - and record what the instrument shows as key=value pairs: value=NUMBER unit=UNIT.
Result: value=2 unit=mL
